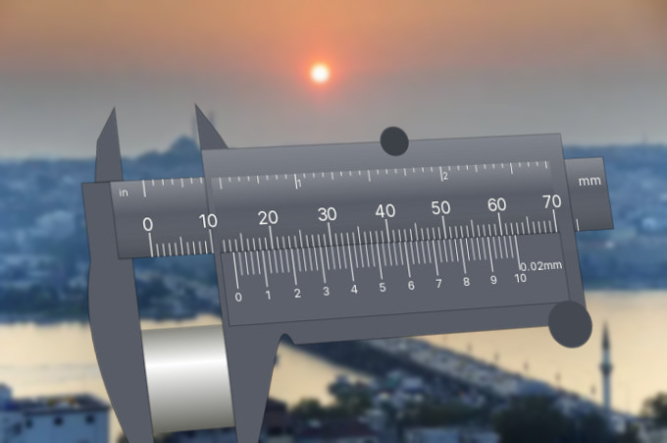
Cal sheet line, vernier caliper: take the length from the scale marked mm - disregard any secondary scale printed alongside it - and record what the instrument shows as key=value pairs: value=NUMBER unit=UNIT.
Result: value=13.4 unit=mm
